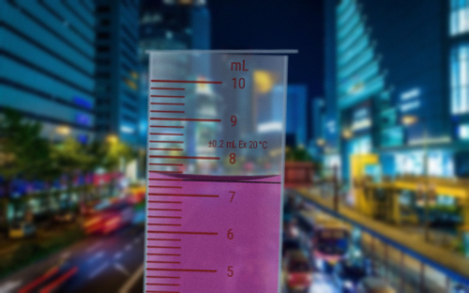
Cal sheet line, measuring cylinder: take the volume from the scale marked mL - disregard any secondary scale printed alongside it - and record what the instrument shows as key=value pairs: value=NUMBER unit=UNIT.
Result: value=7.4 unit=mL
